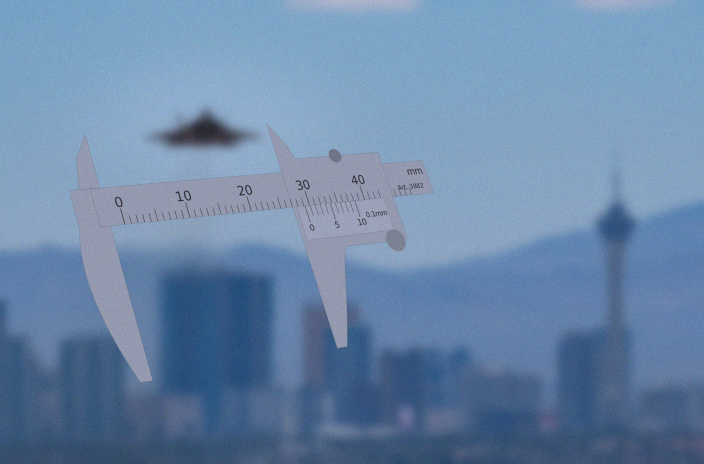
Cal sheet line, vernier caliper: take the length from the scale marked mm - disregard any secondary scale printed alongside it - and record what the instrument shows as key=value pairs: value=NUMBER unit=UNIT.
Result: value=29.2 unit=mm
